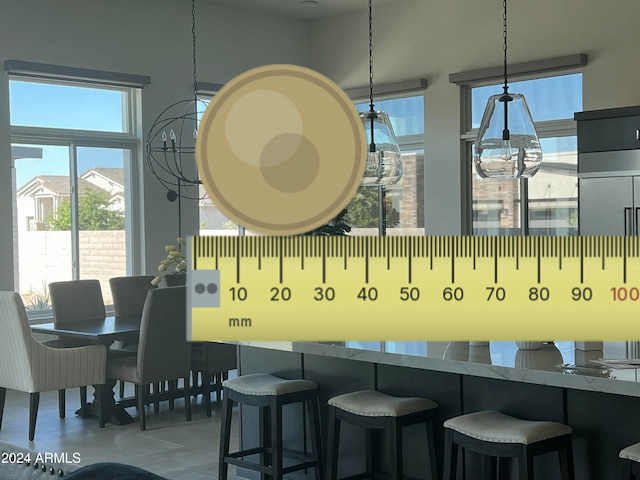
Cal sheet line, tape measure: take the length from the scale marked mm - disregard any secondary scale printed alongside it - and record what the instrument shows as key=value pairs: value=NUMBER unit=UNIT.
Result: value=40 unit=mm
